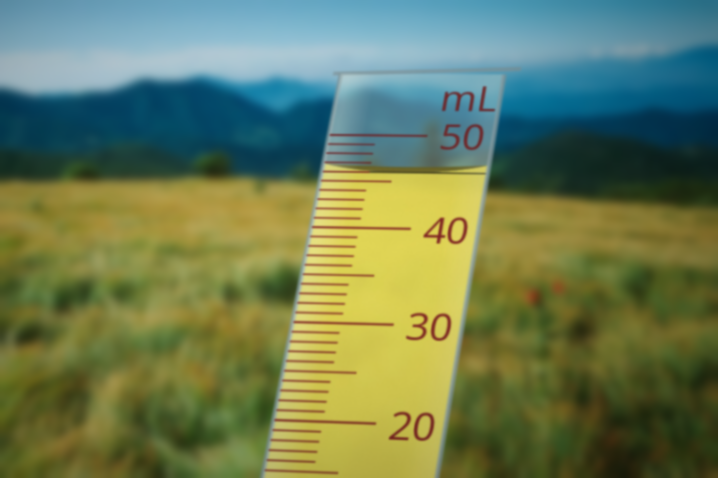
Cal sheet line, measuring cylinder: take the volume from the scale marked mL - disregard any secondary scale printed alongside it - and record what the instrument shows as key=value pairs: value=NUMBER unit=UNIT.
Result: value=46 unit=mL
